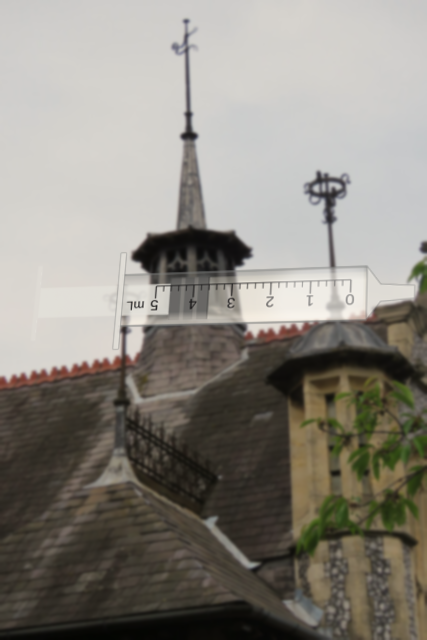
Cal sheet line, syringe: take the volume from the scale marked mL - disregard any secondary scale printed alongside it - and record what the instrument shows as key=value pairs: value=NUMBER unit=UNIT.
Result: value=3.6 unit=mL
